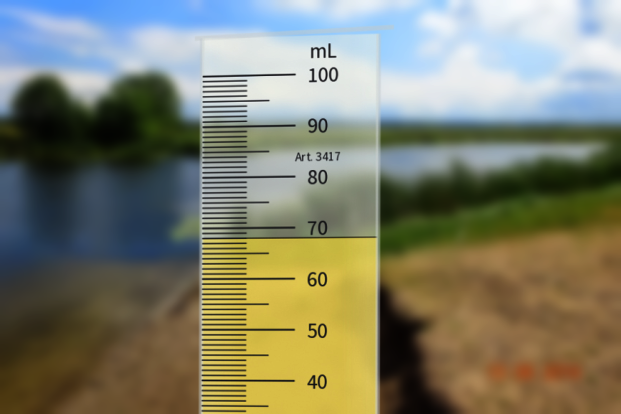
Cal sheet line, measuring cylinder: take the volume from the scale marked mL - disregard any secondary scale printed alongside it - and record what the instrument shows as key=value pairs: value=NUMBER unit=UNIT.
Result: value=68 unit=mL
